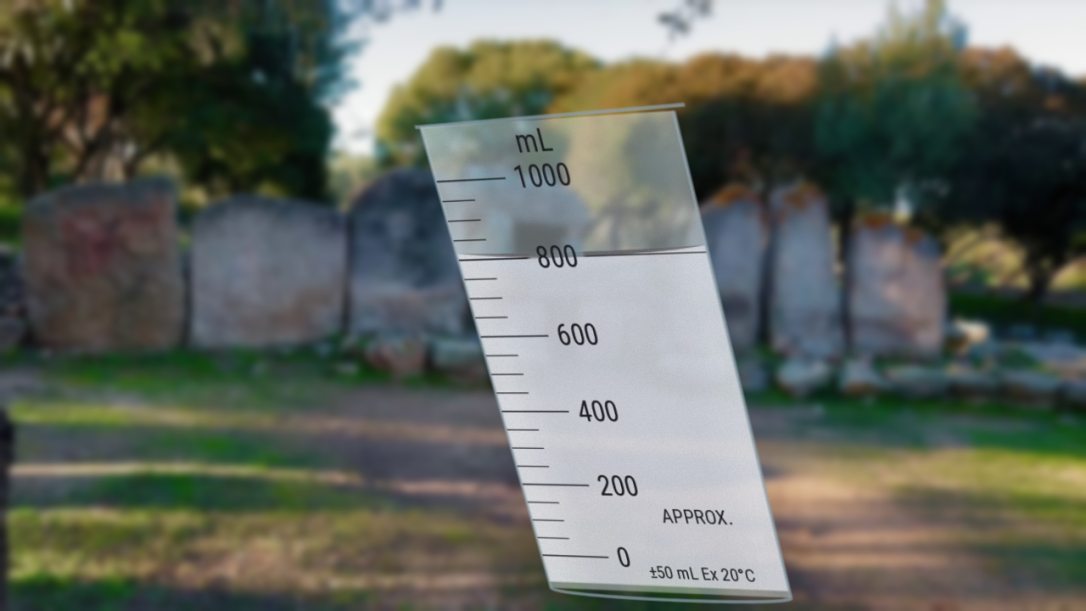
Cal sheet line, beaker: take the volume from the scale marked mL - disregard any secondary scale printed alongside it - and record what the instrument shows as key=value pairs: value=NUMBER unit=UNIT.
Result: value=800 unit=mL
